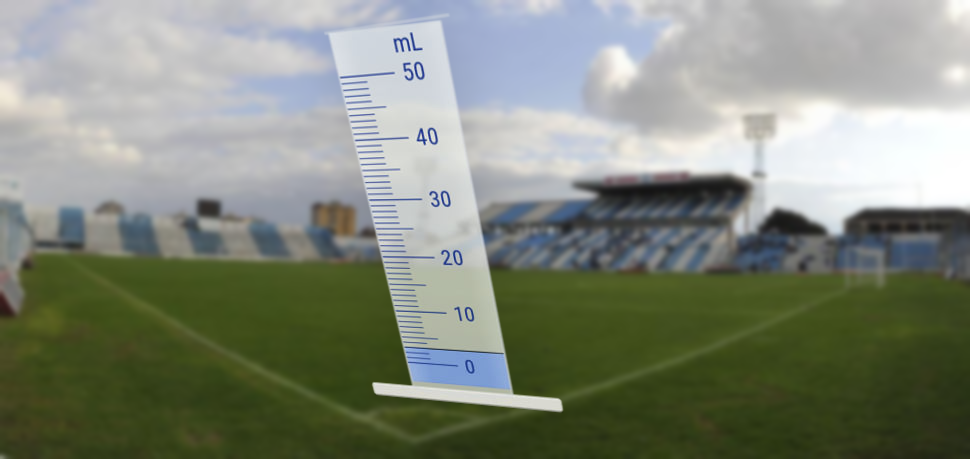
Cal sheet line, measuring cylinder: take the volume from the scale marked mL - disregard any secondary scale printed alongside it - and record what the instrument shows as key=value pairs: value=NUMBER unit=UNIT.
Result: value=3 unit=mL
